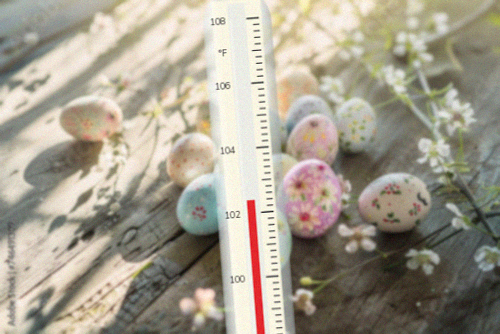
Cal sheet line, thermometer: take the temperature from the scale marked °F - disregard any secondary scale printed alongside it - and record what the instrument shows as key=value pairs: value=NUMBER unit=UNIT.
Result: value=102.4 unit=°F
